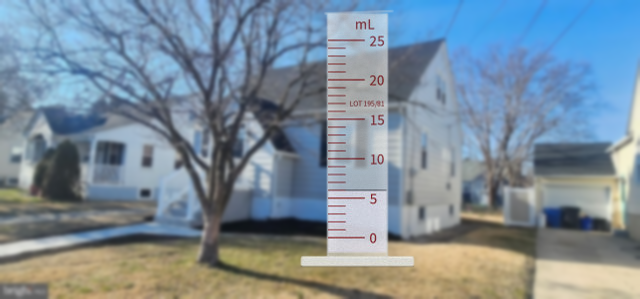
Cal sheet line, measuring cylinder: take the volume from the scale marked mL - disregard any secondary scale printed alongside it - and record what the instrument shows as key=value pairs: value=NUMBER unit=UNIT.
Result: value=6 unit=mL
